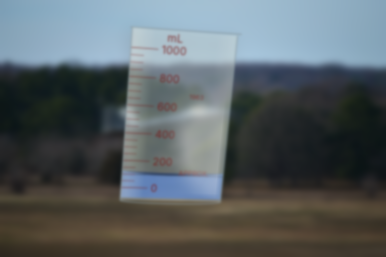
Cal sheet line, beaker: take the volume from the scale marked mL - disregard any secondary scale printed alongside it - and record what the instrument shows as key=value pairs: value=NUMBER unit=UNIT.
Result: value=100 unit=mL
